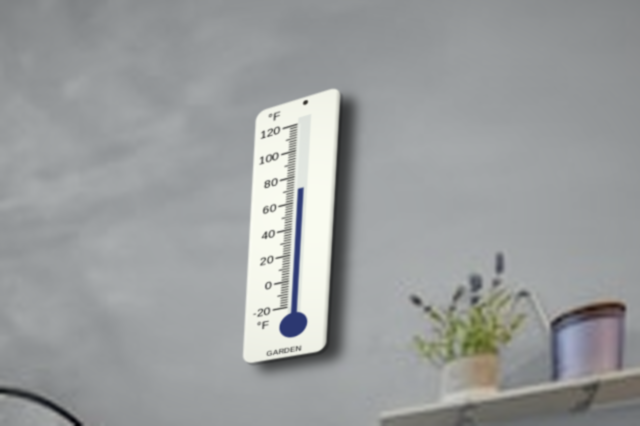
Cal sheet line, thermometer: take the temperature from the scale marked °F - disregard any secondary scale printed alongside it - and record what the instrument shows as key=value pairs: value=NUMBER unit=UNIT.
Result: value=70 unit=°F
